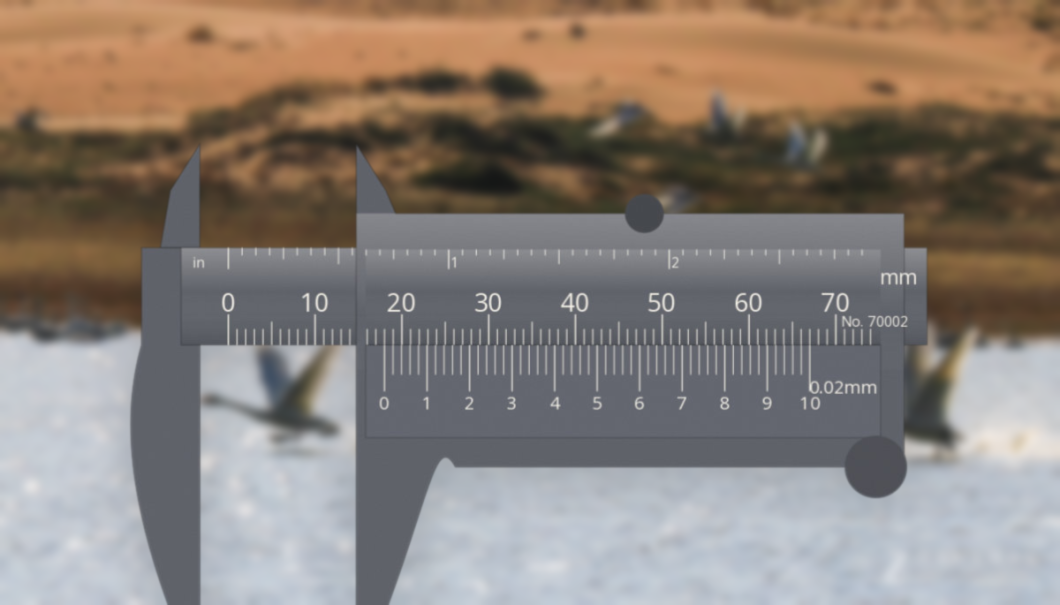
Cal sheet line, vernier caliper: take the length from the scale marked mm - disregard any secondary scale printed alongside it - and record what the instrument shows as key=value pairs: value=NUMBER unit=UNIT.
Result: value=18.0 unit=mm
